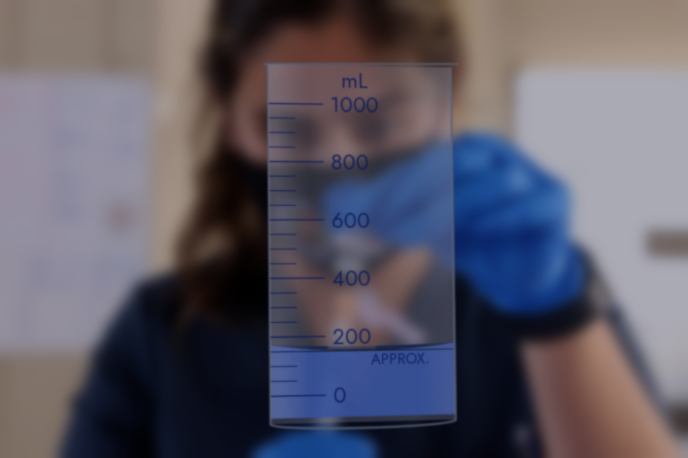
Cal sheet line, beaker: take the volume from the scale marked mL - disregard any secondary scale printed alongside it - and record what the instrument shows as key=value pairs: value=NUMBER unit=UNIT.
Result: value=150 unit=mL
